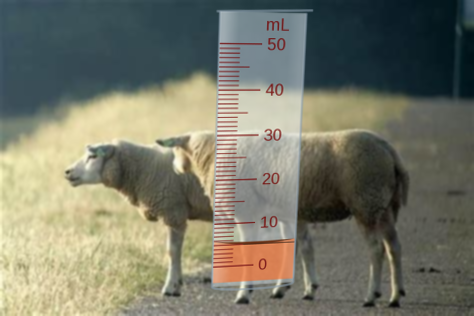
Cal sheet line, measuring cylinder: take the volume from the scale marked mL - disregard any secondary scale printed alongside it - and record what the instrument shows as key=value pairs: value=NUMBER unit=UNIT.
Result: value=5 unit=mL
